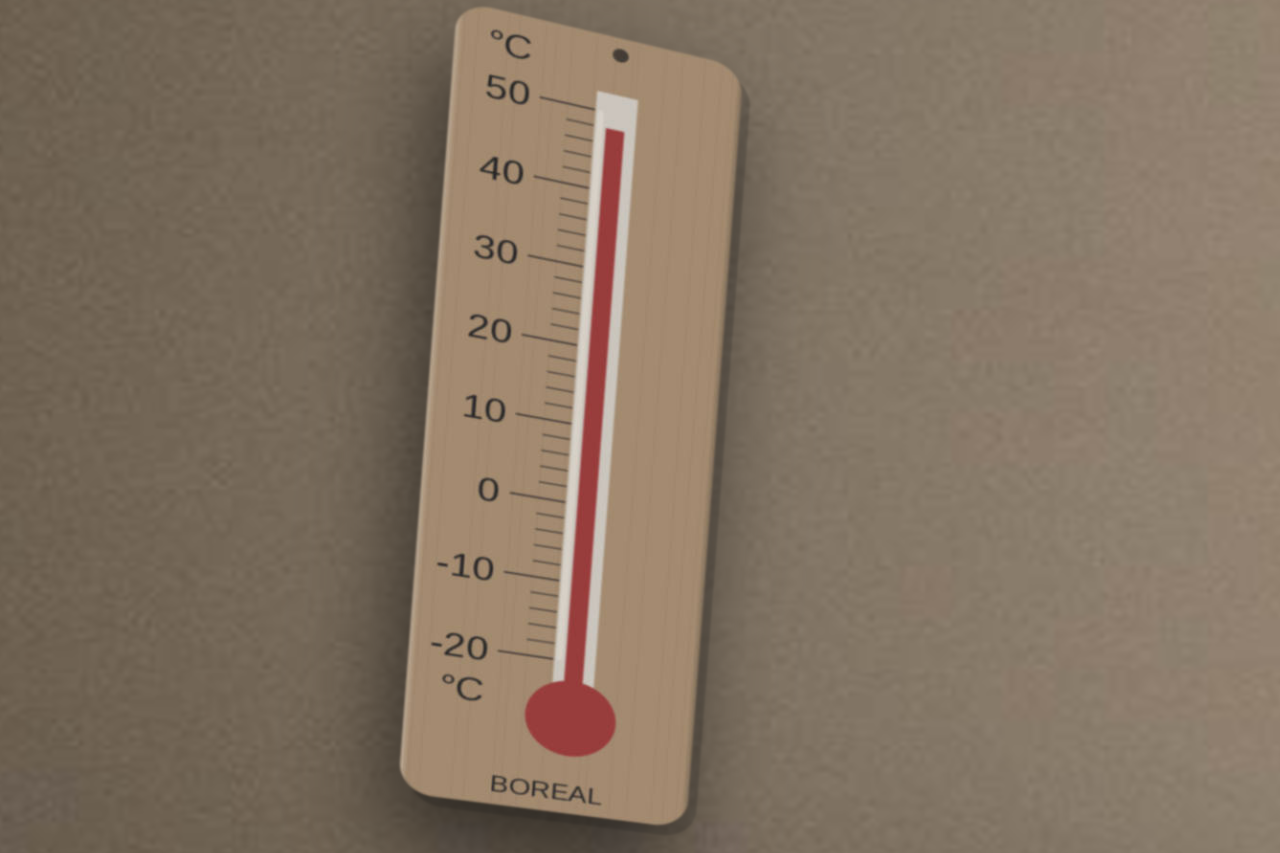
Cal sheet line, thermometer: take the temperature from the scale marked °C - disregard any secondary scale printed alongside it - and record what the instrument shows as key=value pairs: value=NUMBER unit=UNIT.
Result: value=48 unit=°C
